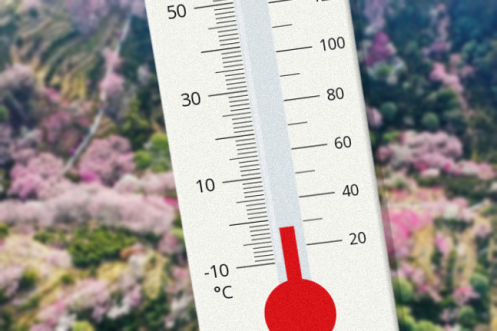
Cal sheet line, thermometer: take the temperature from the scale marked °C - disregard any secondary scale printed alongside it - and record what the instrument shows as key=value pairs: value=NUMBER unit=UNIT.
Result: value=-2 unit=°C
